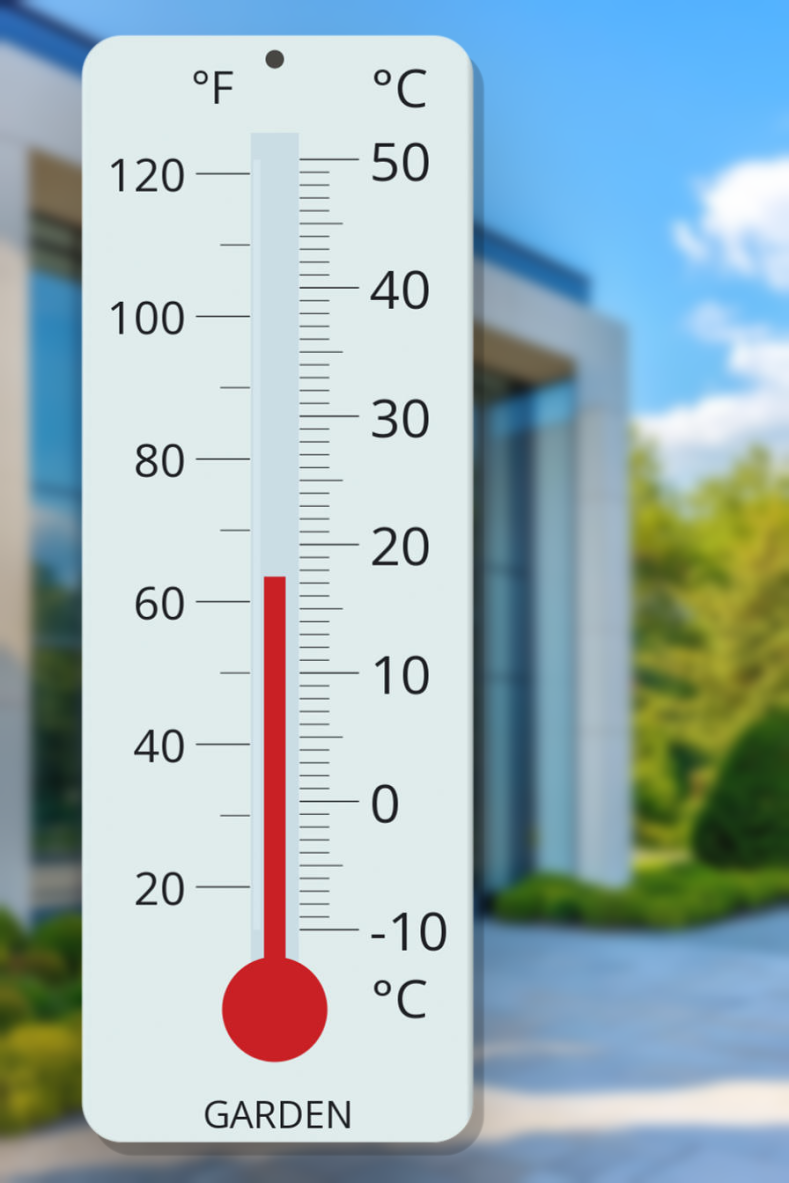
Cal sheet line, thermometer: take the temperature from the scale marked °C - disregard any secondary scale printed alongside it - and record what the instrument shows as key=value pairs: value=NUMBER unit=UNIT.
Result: value=17.5 unit=°C
